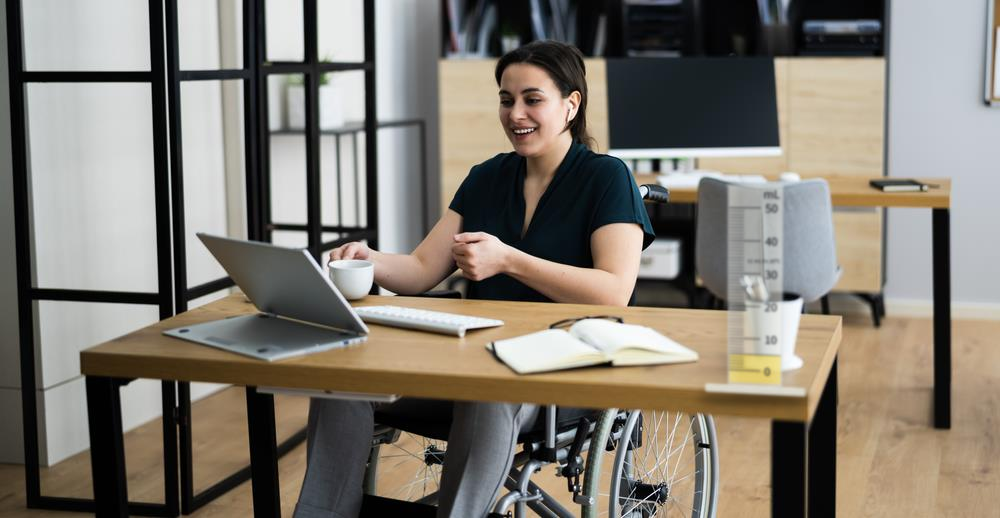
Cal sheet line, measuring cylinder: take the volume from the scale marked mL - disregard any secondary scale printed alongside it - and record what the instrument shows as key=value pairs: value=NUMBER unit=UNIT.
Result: value=5 unit=mL
